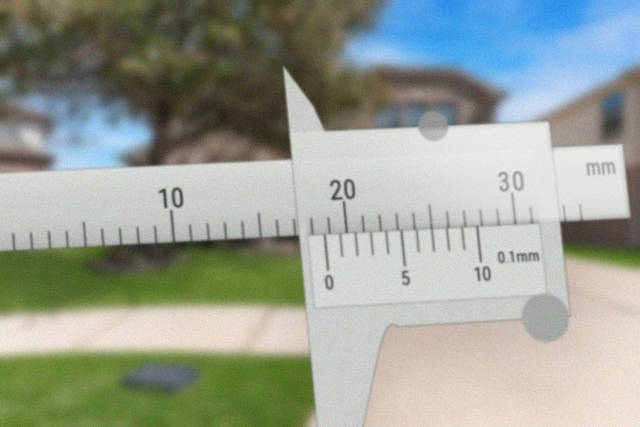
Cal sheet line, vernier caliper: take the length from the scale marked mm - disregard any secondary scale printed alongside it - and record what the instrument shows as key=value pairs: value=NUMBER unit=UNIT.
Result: value=18.7 unit=mm
